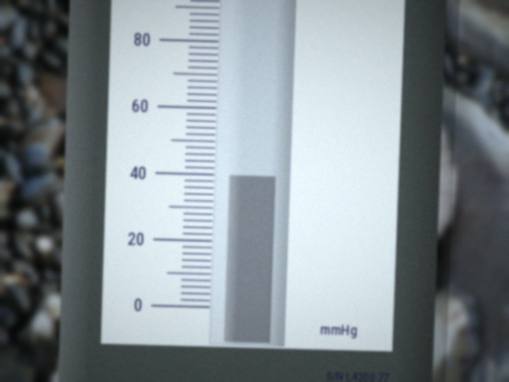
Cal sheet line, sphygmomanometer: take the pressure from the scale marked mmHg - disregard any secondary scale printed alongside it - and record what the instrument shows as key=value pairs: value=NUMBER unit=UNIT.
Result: value=40 unit=mmHg
